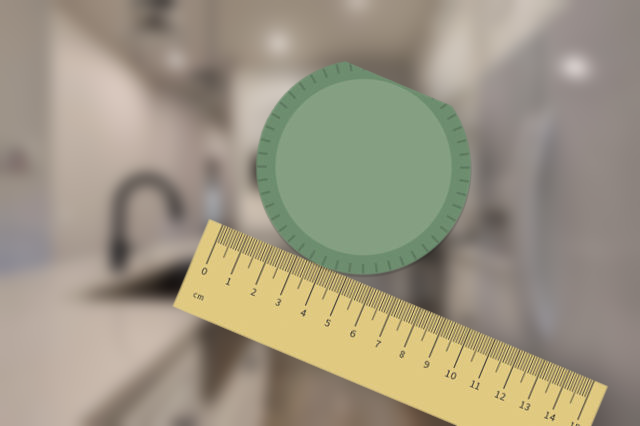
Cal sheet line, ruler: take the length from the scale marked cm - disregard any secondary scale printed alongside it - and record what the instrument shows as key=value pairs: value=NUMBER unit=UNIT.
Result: value=8 unit=cm
